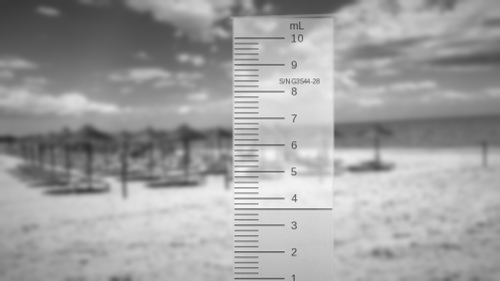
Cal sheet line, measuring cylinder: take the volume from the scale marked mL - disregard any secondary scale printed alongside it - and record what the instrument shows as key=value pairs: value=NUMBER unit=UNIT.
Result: value=3.6 unit=mL
